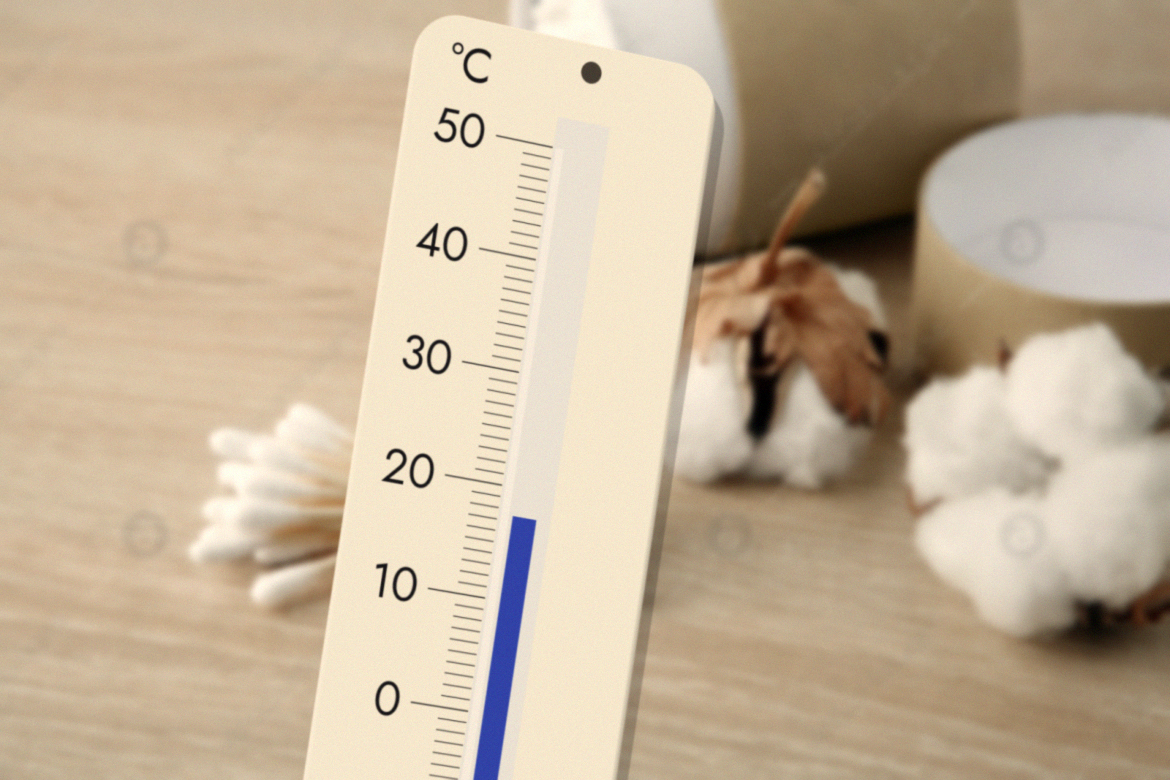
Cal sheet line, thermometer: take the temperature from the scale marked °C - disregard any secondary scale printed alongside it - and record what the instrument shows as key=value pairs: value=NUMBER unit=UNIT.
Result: value=17.5 unit=°C
